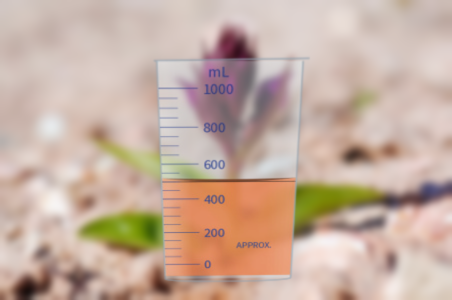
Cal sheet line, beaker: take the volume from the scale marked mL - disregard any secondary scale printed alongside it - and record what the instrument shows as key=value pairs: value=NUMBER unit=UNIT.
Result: value=500 unit=mL
